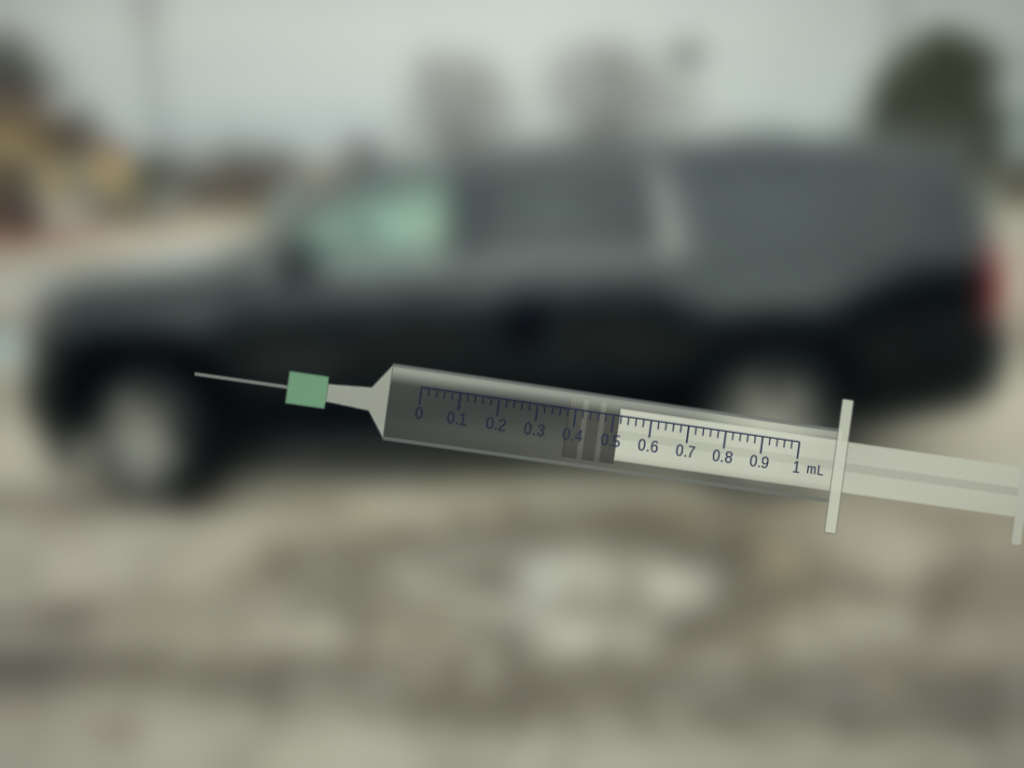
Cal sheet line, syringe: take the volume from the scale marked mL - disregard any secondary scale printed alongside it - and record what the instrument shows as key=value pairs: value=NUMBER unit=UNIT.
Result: value=0.38 unit=mL
